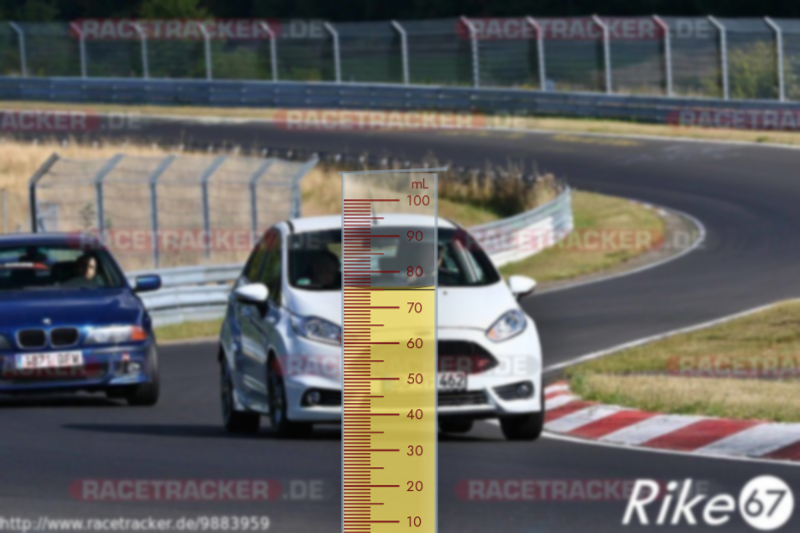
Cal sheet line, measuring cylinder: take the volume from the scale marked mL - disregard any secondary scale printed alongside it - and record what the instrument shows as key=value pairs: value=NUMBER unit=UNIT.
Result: value=75 unit=mL
